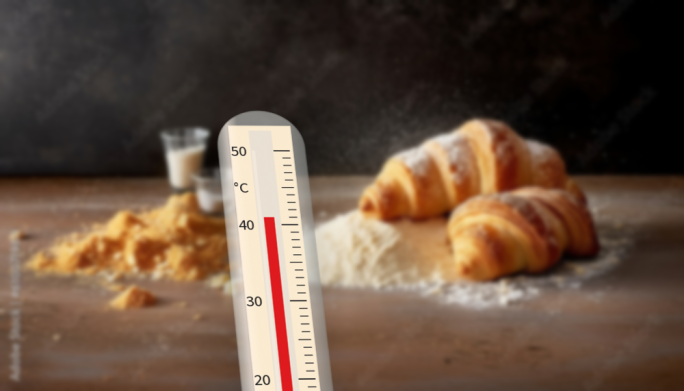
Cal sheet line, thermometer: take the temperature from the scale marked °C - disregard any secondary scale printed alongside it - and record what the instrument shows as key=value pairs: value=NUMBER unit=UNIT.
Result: value=41 unit=°C
